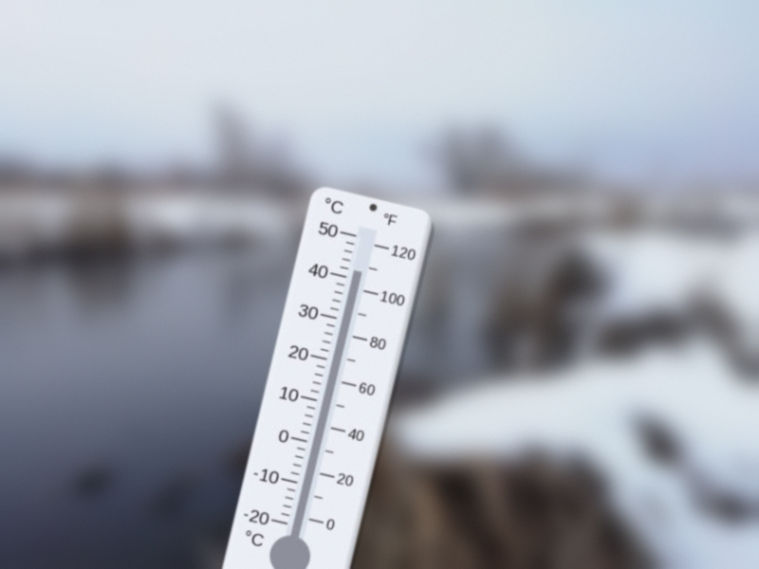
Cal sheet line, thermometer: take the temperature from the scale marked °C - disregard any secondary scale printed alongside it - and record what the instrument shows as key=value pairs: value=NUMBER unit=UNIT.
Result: value=42 unit=°C
